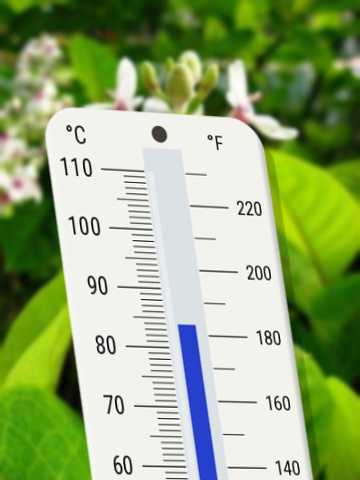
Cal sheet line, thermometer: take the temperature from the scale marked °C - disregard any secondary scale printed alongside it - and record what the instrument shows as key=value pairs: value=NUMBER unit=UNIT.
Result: value=84 unit=°C
